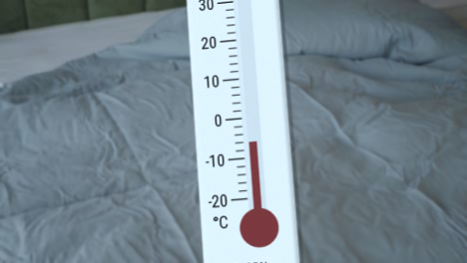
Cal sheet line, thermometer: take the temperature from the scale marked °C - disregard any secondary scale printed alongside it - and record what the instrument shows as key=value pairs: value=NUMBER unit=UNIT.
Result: value=-6 unit=°C
